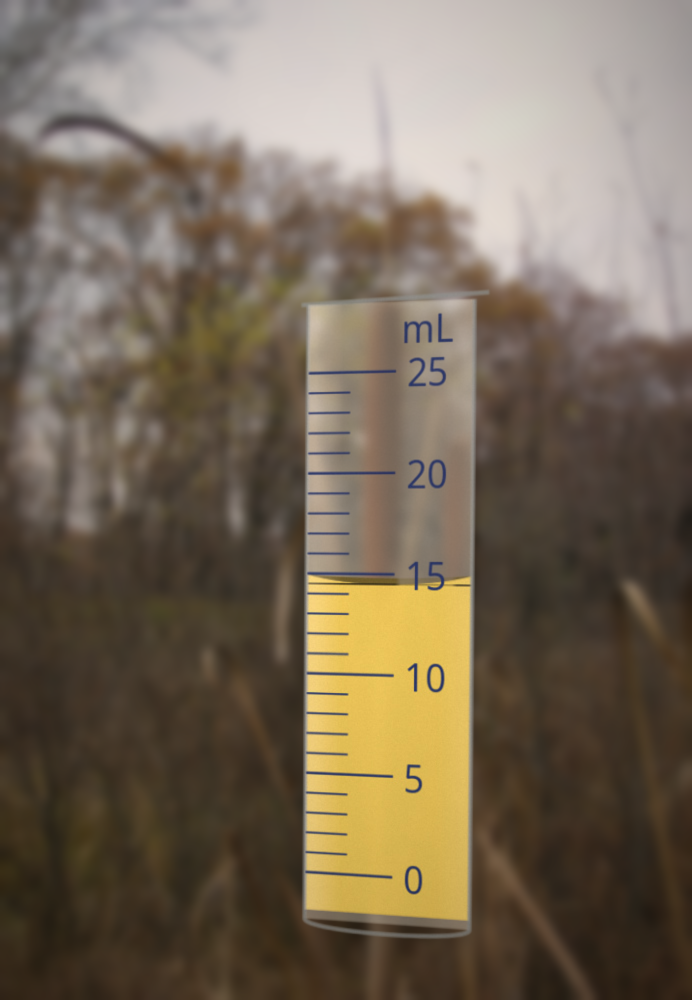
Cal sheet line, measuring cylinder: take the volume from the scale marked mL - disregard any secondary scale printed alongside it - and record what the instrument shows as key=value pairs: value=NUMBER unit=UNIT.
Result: value=14.5 unit=mL
